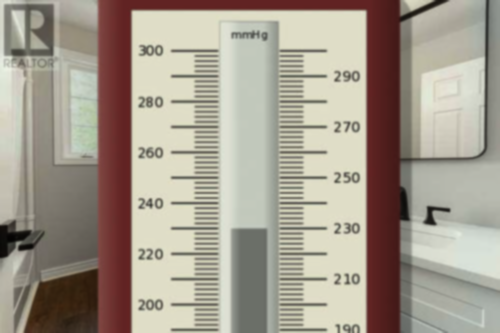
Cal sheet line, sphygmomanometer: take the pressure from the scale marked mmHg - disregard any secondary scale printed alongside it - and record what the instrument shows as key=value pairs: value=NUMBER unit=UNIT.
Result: value=230 unit=mmHg
